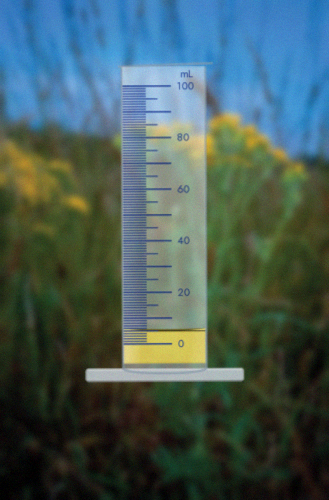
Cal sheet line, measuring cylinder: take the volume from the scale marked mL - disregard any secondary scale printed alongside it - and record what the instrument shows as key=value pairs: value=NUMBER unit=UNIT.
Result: value=5 unit=mL
